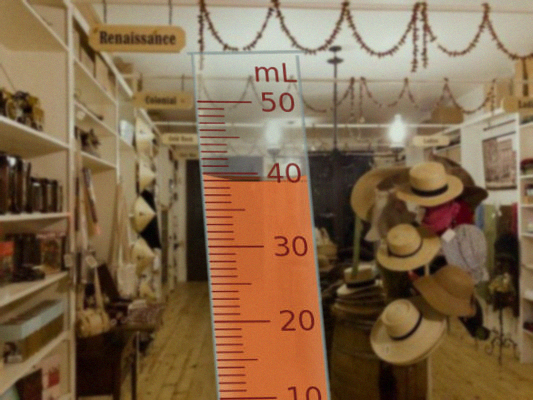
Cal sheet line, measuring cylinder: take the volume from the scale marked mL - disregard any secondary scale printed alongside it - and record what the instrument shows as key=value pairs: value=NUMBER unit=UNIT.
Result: value=39 unit=mL
